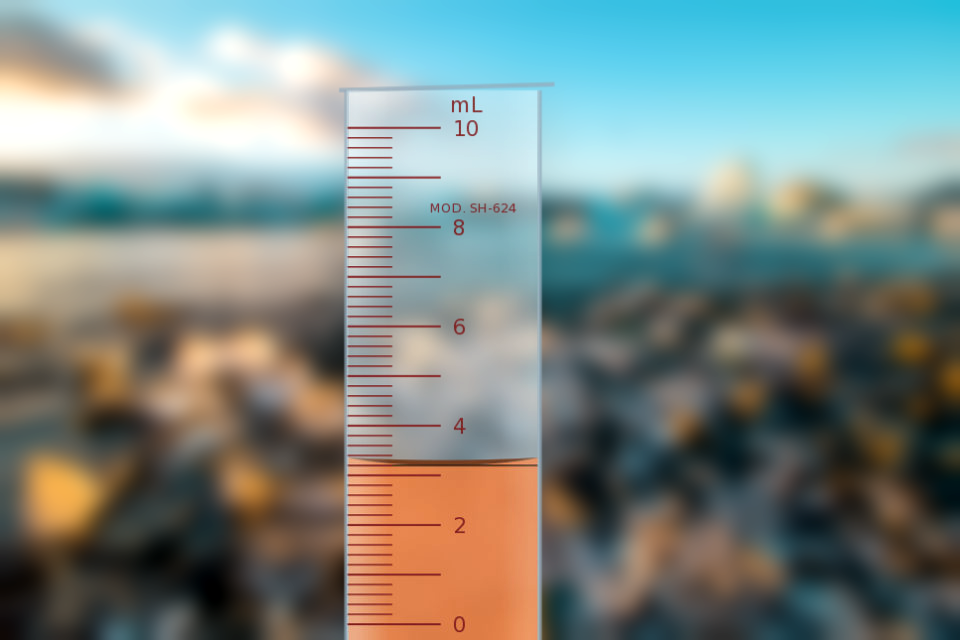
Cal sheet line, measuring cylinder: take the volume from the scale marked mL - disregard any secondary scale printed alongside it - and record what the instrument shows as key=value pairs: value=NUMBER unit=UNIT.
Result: value=3.2 unit=mL
